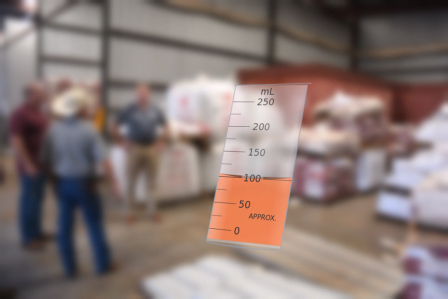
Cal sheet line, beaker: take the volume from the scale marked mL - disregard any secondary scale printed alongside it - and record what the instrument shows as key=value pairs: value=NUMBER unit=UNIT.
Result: value=100 unit=mL
